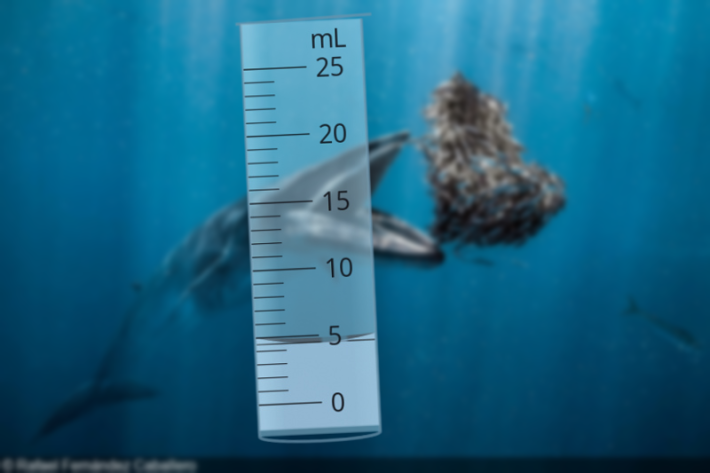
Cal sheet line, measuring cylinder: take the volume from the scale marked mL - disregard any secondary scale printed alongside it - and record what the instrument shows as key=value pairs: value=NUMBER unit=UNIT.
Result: value=4.5 unit=mL
